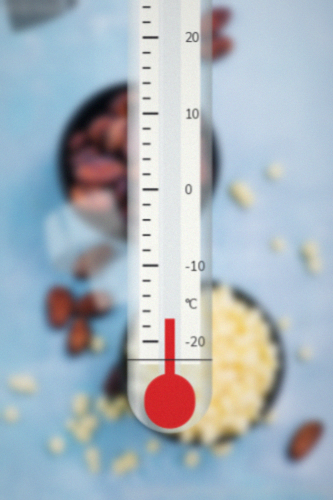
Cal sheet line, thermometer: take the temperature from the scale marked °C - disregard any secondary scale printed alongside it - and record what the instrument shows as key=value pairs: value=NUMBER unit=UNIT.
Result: value=-17 unit=°C
